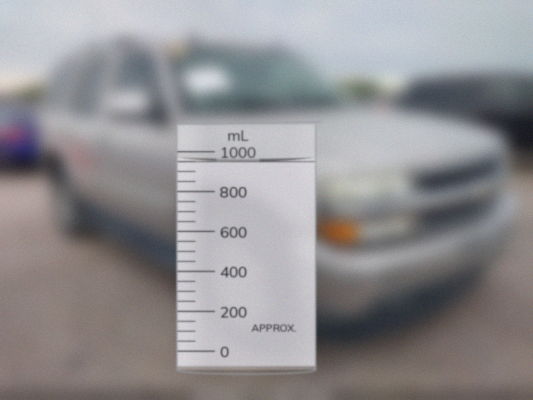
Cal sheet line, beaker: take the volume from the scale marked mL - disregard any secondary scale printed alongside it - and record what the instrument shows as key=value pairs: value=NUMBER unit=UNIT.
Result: value=950 unit=mL
